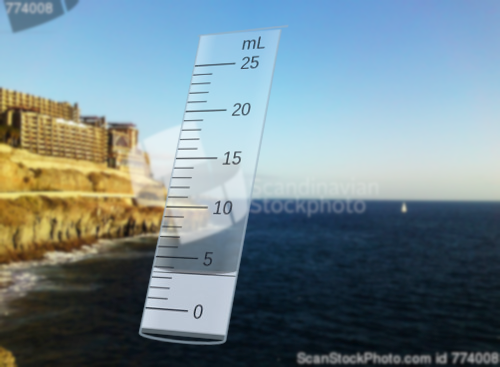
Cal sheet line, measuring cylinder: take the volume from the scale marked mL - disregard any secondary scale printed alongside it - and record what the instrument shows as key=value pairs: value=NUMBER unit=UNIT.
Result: value=3.5 unit=mL
